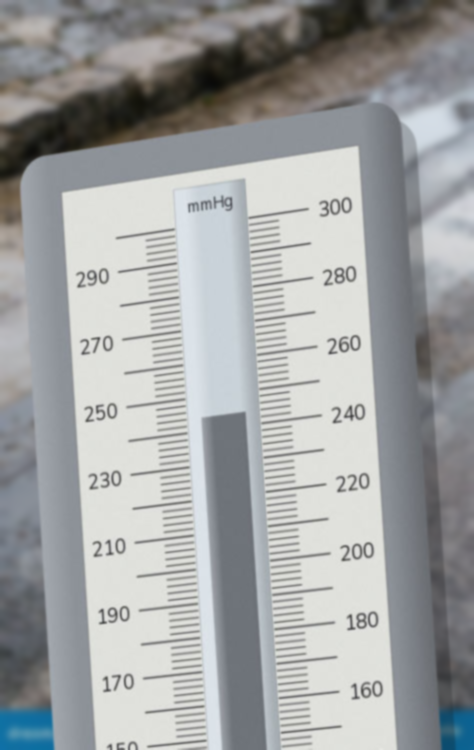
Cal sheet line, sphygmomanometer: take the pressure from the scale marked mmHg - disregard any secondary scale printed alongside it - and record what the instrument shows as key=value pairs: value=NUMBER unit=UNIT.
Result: value=244 unit=mmHg
